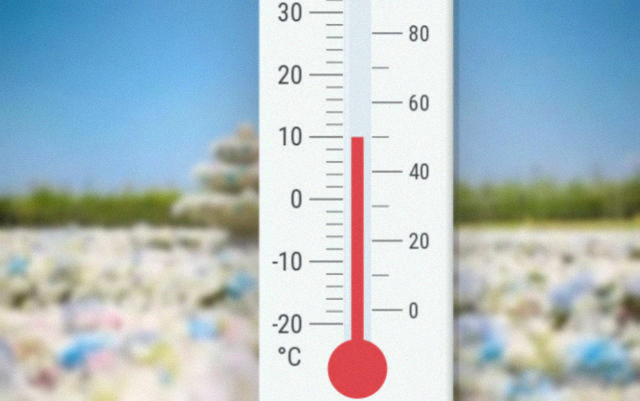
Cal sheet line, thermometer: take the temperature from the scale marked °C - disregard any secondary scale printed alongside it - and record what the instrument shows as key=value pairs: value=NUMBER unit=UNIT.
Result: value=10 unit=°C
